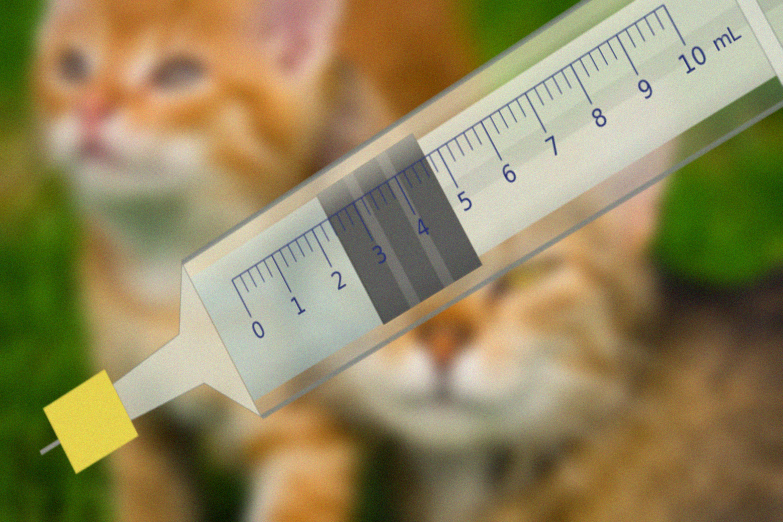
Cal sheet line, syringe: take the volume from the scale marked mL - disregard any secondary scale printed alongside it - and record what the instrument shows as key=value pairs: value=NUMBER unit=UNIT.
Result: value=2.4 unit=mL
